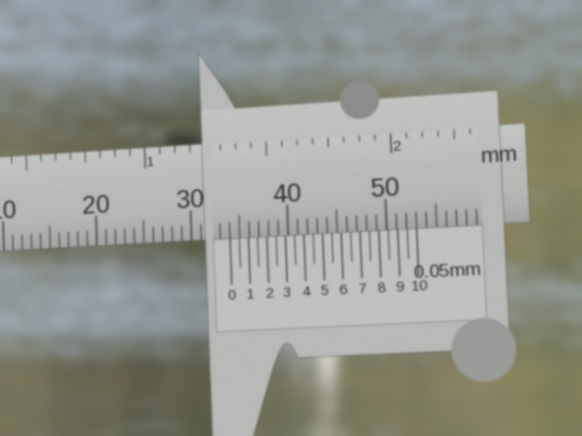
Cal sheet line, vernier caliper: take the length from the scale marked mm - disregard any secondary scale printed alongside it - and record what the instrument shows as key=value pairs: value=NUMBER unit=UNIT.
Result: value=34.0 unit=mm
